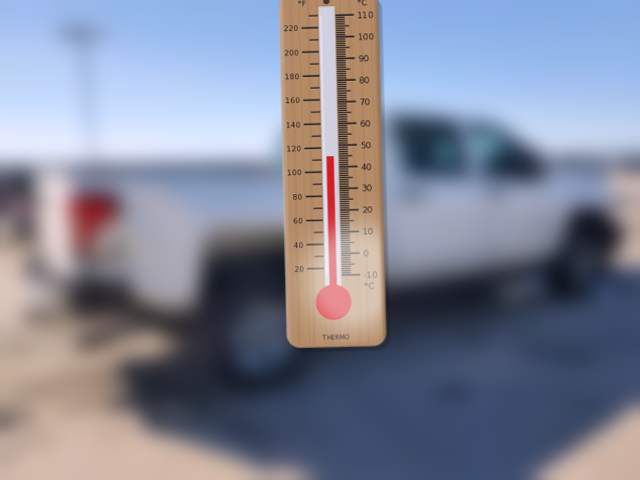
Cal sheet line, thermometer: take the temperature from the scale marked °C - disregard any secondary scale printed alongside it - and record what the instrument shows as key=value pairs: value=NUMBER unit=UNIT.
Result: value=45 unit=°C
